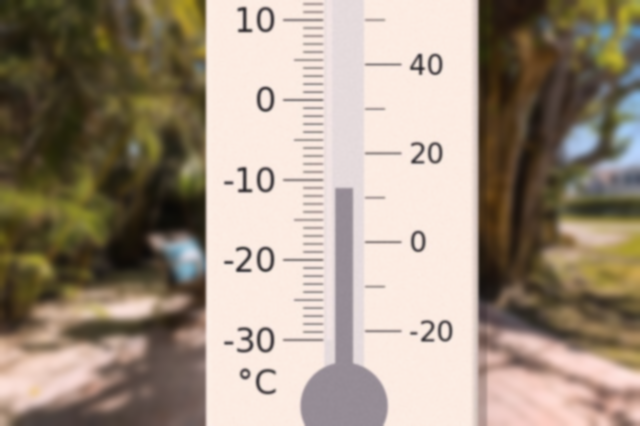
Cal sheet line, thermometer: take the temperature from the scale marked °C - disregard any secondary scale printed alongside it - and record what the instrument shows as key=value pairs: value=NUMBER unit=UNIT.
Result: value=-11 unit=°C
